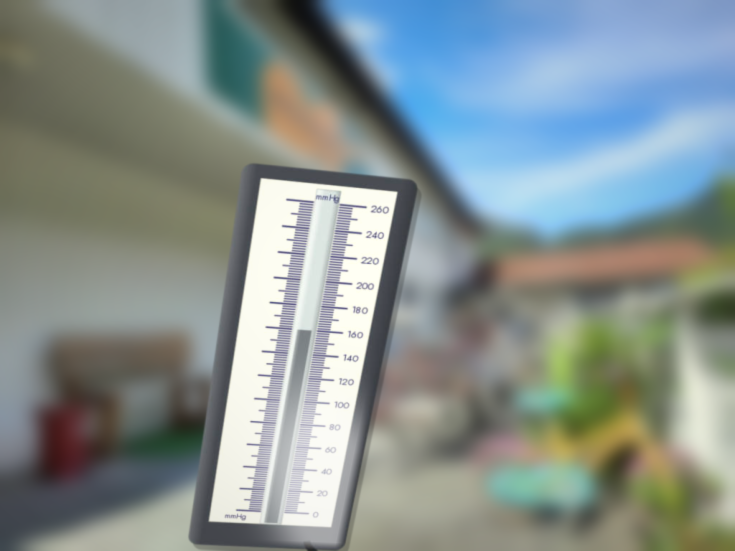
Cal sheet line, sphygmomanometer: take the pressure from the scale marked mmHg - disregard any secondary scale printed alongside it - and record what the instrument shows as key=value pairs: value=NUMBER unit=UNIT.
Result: value=160 unit=mmHg
